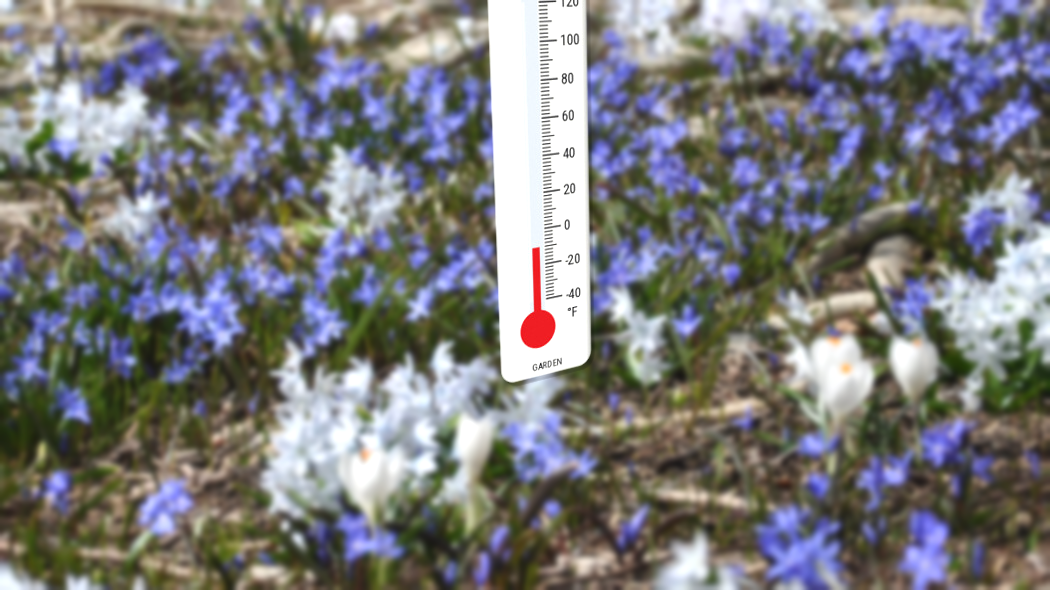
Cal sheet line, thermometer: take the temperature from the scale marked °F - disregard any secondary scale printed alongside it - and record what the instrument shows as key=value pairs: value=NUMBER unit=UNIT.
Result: value=-10 unit=°F
